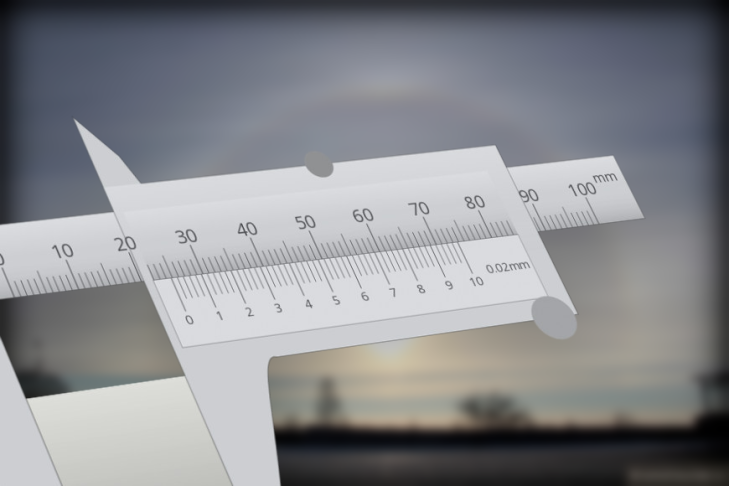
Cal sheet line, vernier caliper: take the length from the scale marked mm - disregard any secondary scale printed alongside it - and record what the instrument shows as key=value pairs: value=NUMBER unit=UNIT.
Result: value=24.8 unit=mm
